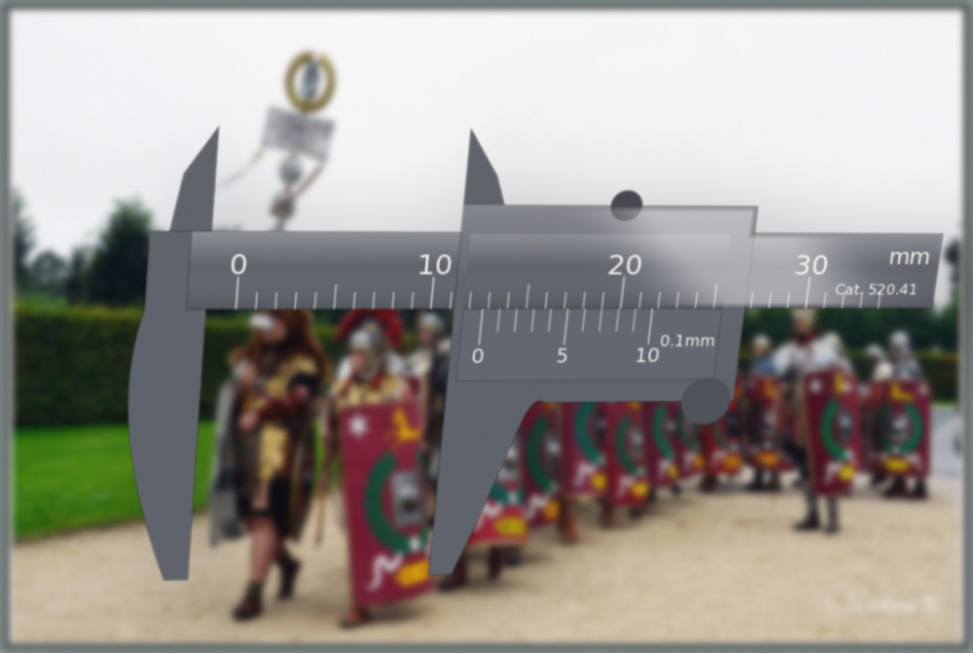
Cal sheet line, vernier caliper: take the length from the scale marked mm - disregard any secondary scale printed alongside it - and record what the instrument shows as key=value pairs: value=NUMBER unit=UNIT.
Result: value=12.7 unit=mm
